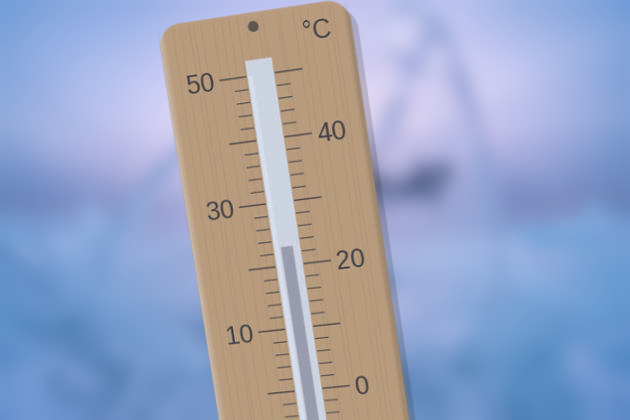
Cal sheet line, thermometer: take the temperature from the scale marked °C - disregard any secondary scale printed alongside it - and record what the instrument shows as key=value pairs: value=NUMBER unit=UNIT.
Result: value=23 unit=°C
